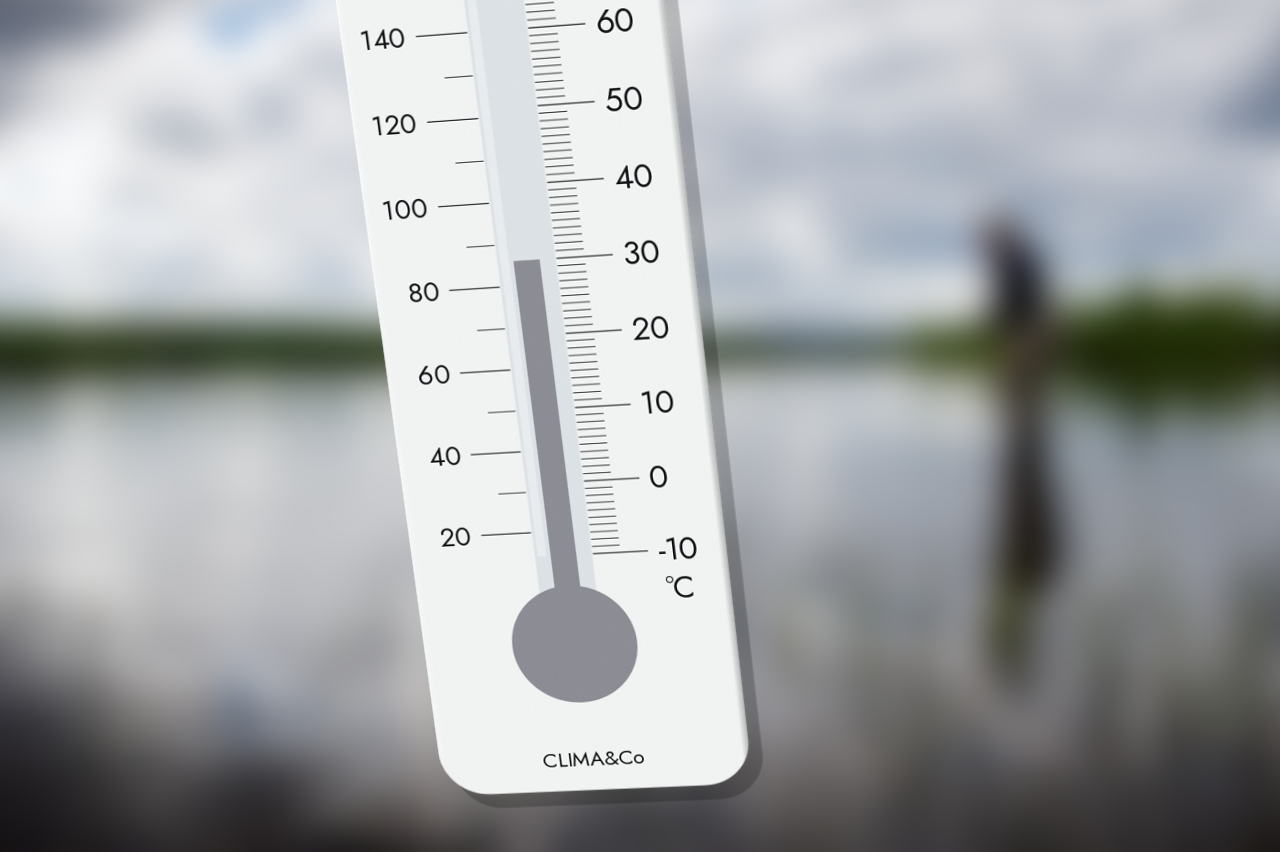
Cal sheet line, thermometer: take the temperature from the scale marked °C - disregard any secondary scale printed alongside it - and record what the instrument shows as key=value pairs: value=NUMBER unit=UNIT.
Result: value=30 unit=°C
